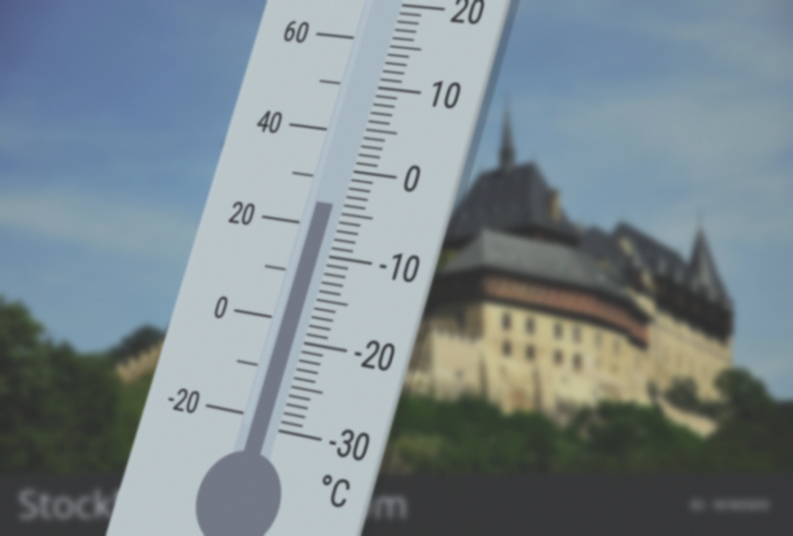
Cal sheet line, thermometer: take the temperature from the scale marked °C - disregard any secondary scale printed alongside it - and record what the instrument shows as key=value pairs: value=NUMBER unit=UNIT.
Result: value=-4 unit=°C
